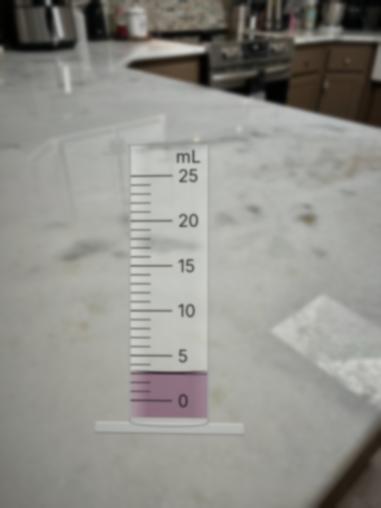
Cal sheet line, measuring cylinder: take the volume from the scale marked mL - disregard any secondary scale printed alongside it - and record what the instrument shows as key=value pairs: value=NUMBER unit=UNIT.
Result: value=3 unit=mL
